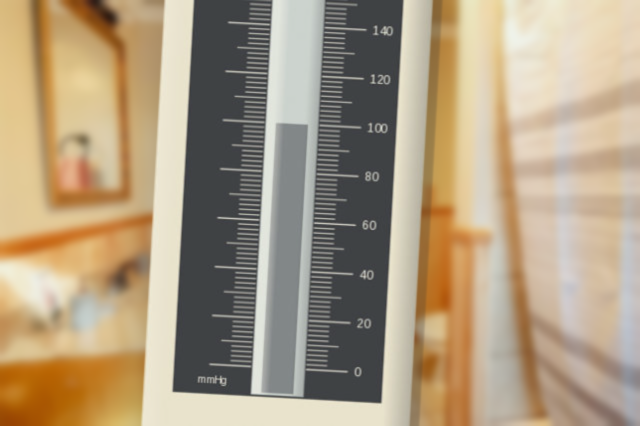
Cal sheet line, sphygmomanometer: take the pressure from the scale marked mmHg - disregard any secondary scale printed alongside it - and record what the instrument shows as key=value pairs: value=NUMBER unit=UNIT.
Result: value=100 unit=mmHg
